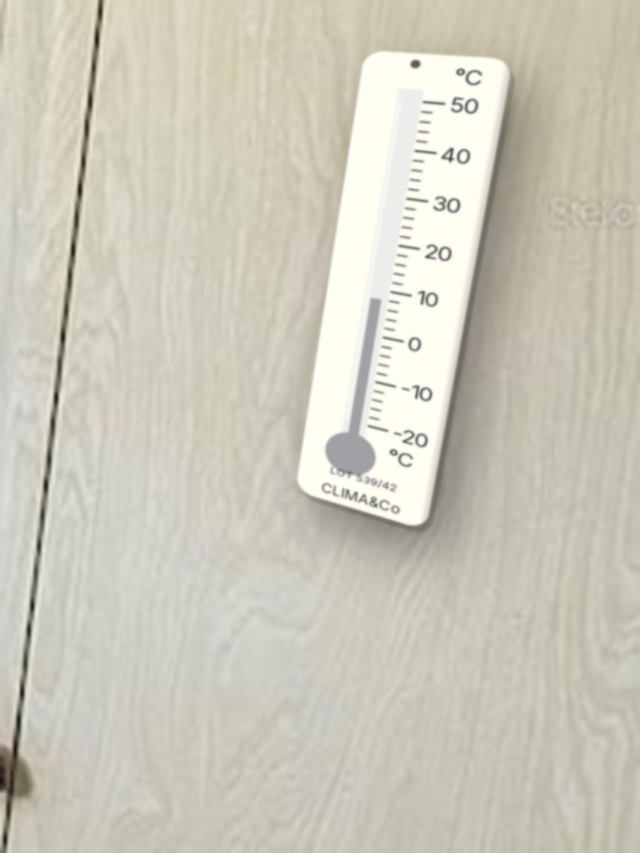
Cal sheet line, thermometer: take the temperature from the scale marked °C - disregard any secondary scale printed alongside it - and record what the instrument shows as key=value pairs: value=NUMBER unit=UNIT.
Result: value=8 unit=°C
